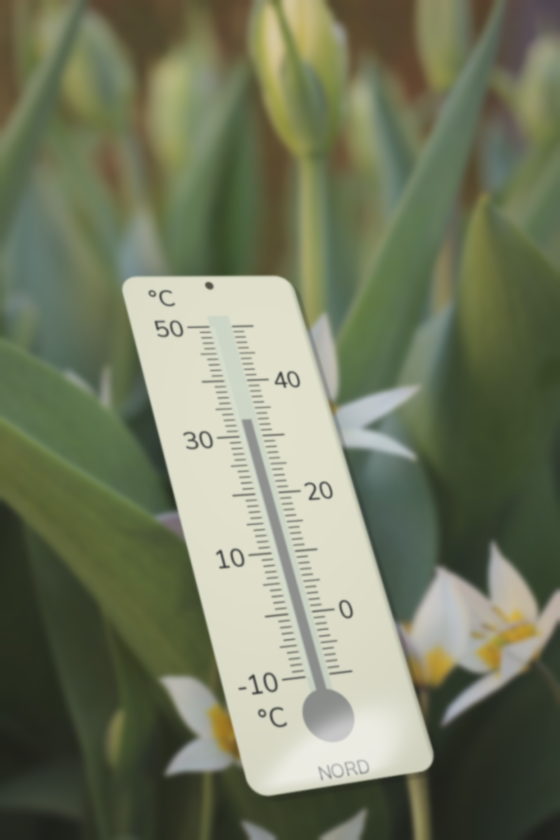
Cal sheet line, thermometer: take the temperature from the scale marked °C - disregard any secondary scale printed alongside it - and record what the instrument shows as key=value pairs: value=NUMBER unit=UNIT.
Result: value=33 unit=°C
